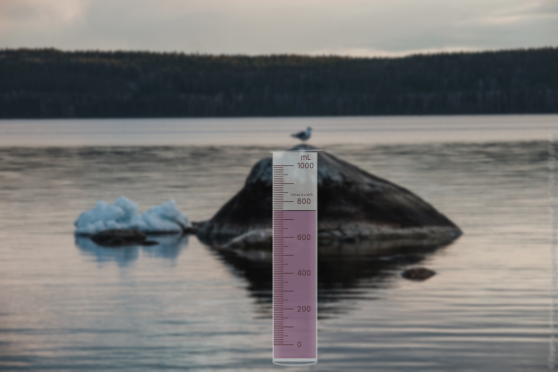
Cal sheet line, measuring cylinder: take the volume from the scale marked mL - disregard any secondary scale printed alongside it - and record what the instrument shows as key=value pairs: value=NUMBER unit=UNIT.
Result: value=750 unit=mL
